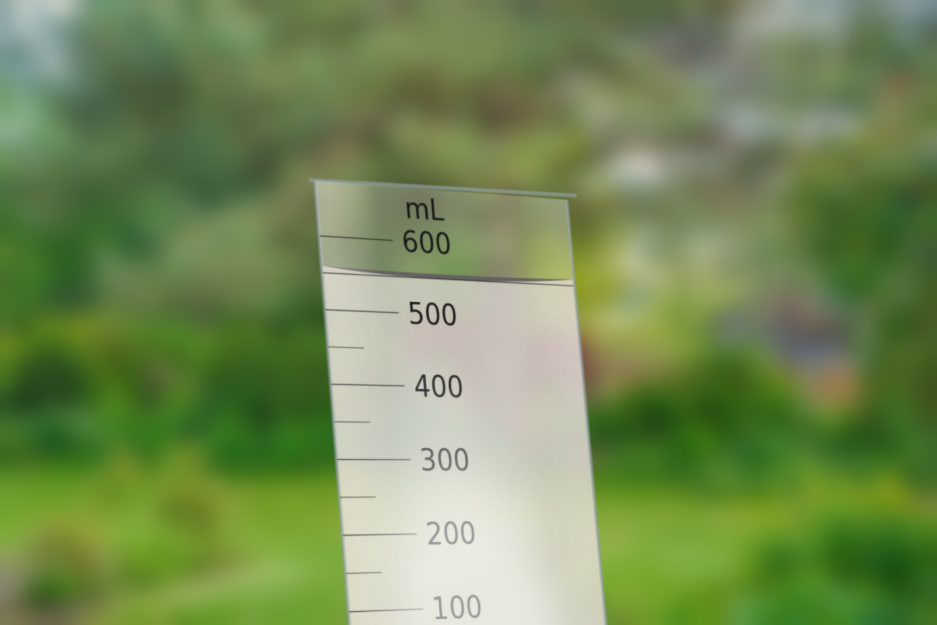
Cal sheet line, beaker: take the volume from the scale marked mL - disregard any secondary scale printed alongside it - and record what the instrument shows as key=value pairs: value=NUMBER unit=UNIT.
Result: value=550 unit=mL
